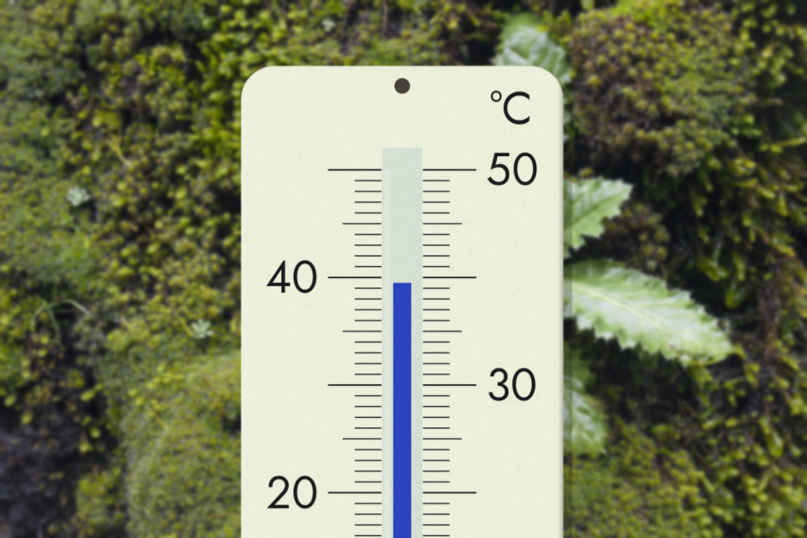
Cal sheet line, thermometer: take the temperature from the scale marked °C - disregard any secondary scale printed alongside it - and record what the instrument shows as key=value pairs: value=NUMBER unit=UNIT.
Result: value=39.5 unit=°C
